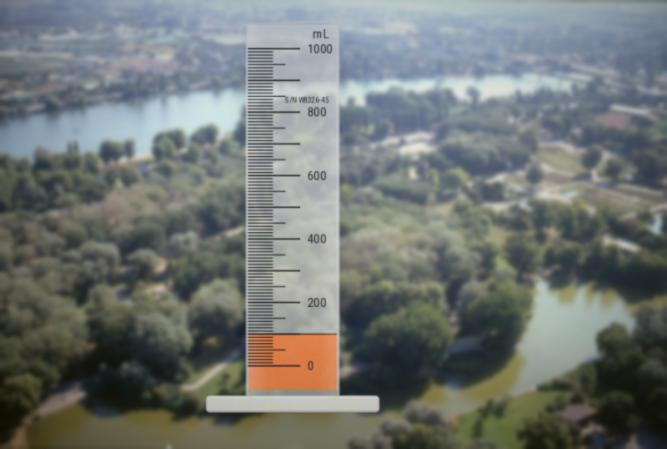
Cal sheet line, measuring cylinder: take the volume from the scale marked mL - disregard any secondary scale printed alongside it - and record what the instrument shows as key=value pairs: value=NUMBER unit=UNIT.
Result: value=100 unit=mL
